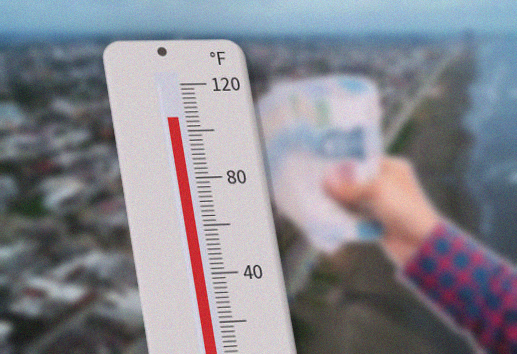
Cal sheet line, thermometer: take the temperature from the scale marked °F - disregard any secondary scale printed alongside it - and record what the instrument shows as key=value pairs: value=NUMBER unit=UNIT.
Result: value=106 unit=°F
